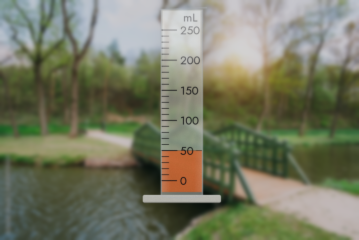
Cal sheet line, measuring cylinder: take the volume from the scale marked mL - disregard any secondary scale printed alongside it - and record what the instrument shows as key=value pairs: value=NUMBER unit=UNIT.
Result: value=50 unit=mL
